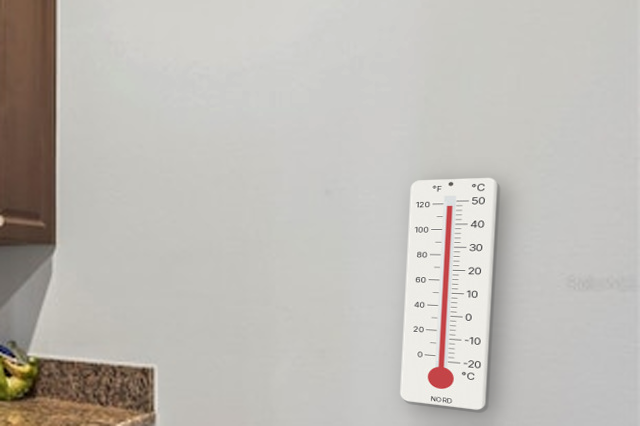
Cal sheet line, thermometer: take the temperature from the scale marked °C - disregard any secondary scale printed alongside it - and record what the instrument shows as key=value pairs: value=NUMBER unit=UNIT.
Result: value=48 unit=°C
